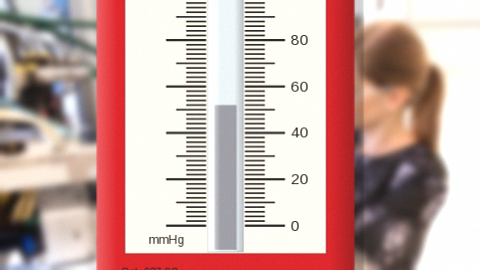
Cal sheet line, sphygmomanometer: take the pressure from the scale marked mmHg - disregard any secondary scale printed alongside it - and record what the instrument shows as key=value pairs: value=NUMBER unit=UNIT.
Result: value=52 unit=mmHg
